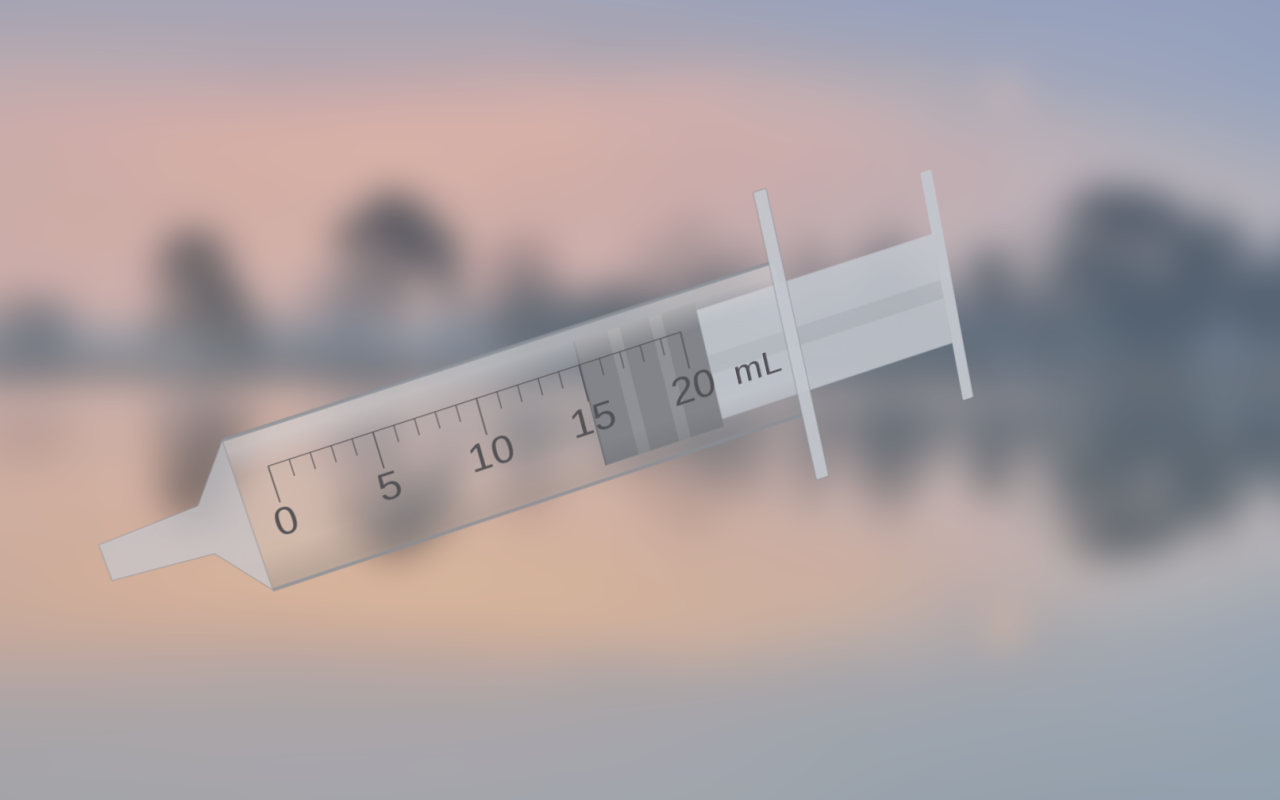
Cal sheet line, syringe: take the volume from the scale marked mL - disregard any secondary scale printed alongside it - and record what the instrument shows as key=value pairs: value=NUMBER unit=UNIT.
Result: value=15 unit=mL
